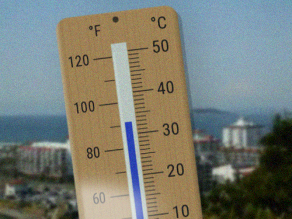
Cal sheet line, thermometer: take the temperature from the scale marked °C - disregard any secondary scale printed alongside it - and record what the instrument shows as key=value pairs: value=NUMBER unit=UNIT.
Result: value=33 unit=°C
